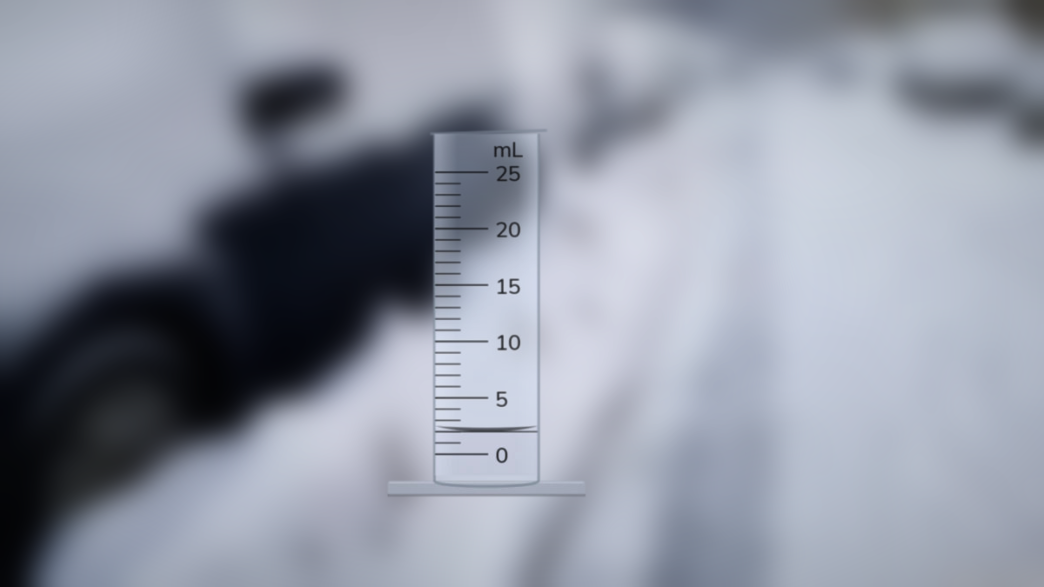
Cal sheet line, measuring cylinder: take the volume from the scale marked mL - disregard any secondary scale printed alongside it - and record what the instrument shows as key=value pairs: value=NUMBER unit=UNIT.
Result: value=2 unit=mL
